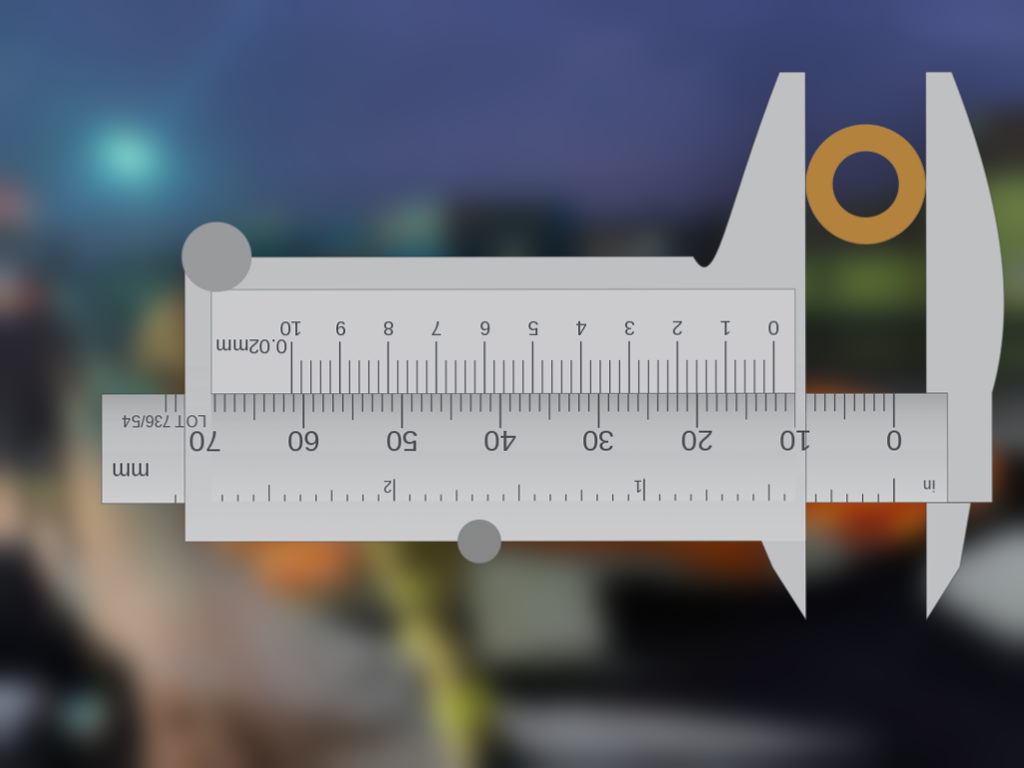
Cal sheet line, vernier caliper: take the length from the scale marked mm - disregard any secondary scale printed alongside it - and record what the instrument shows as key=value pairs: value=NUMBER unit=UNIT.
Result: value=12.2 unit=mm
